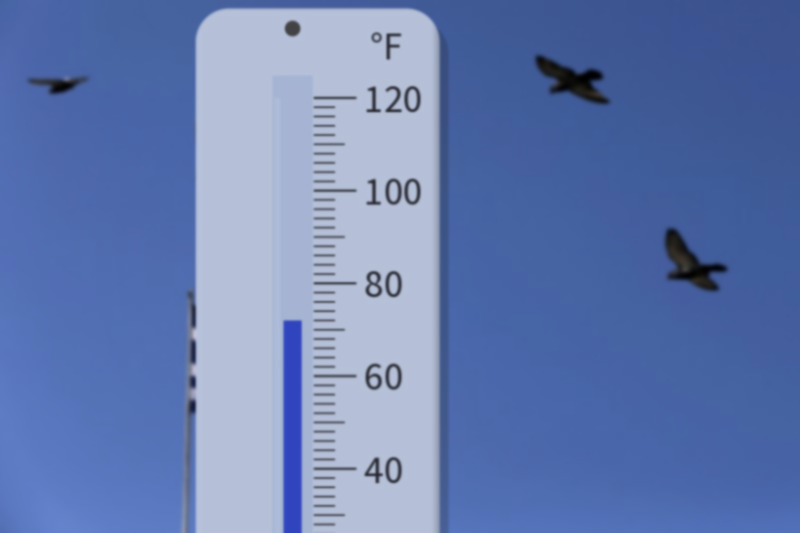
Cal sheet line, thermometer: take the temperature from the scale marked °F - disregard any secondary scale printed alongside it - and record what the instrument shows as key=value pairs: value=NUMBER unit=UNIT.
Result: value=72 unit=°F
